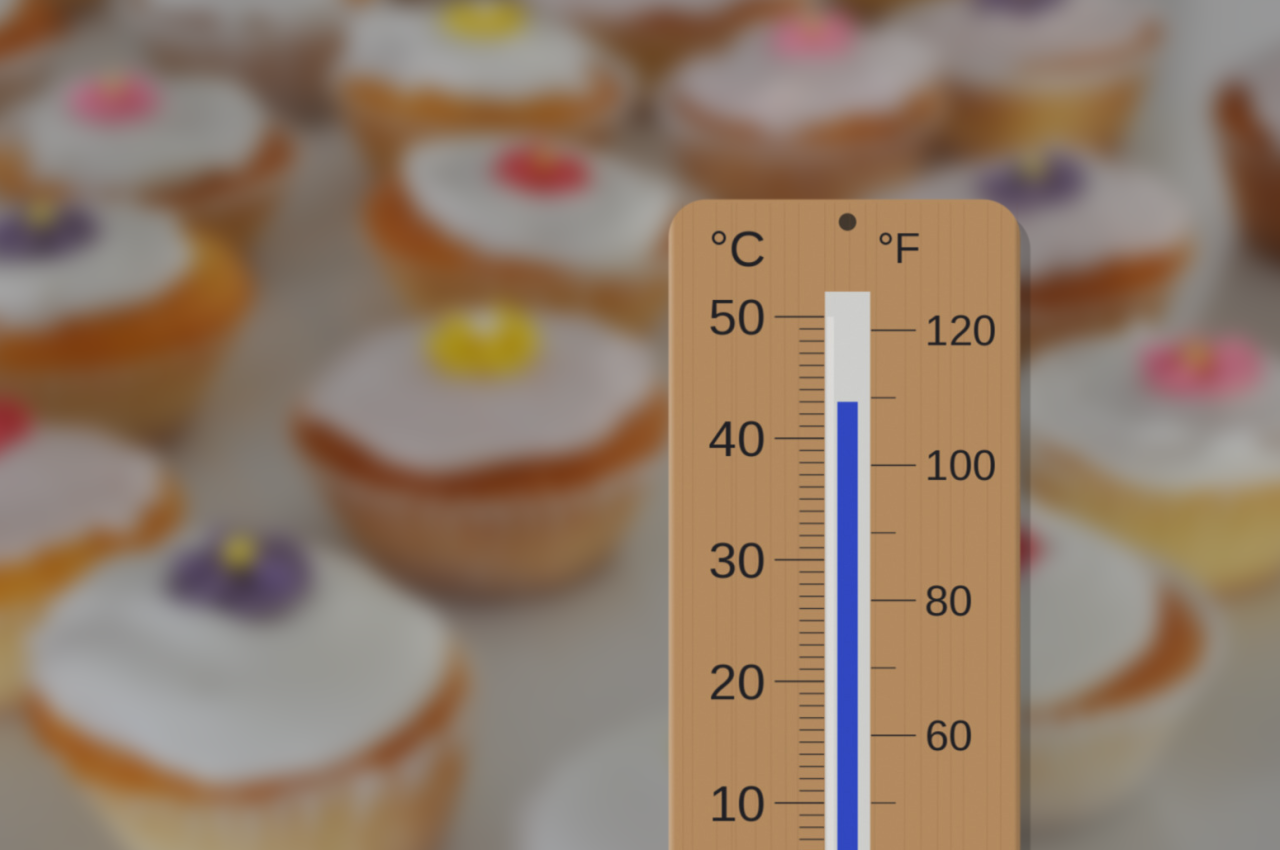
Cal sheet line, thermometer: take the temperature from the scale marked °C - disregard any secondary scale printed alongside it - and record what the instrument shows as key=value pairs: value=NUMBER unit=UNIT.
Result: value=43 unit=°C
